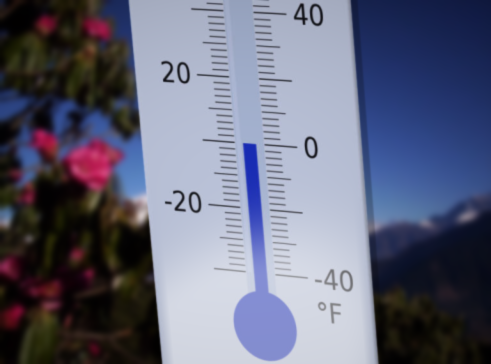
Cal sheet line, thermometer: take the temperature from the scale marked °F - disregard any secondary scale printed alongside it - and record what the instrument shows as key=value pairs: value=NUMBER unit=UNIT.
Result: value=0 unit=°F
